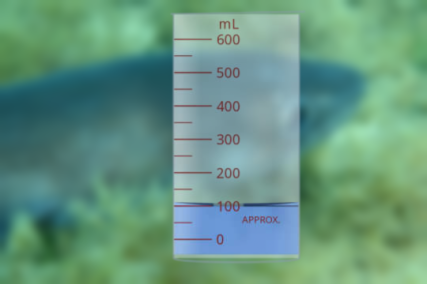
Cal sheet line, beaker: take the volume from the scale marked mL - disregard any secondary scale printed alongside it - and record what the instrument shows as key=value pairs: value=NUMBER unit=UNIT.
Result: value=100 unit=mL
